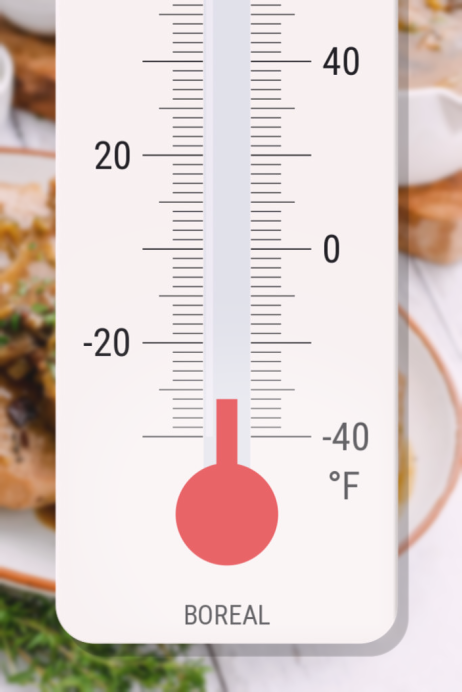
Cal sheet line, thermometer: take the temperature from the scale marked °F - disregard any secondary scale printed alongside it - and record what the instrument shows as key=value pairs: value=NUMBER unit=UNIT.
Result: value=-32 unit=°F
